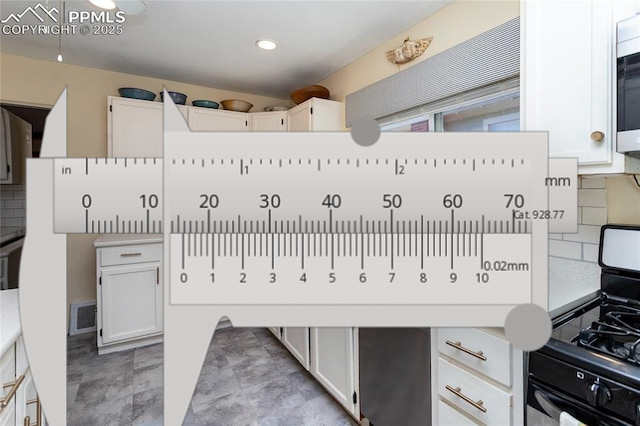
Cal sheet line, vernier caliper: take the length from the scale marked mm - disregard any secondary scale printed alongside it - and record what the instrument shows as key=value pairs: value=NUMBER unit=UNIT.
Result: value=15.8 unit=mm
